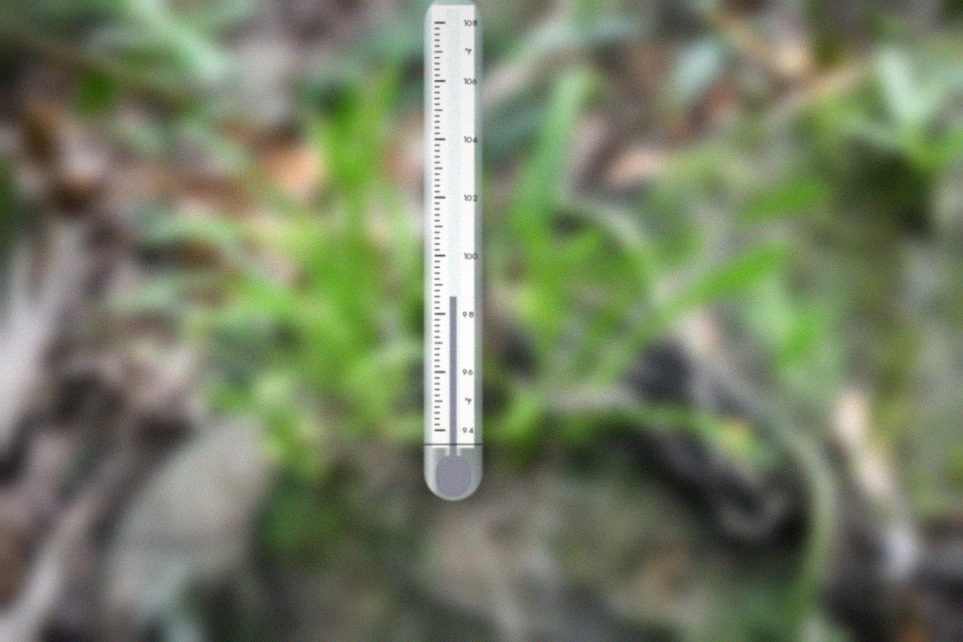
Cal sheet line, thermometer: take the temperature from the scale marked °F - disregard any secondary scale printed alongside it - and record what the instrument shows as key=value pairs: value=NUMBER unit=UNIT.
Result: value=98.6 unit=°F
